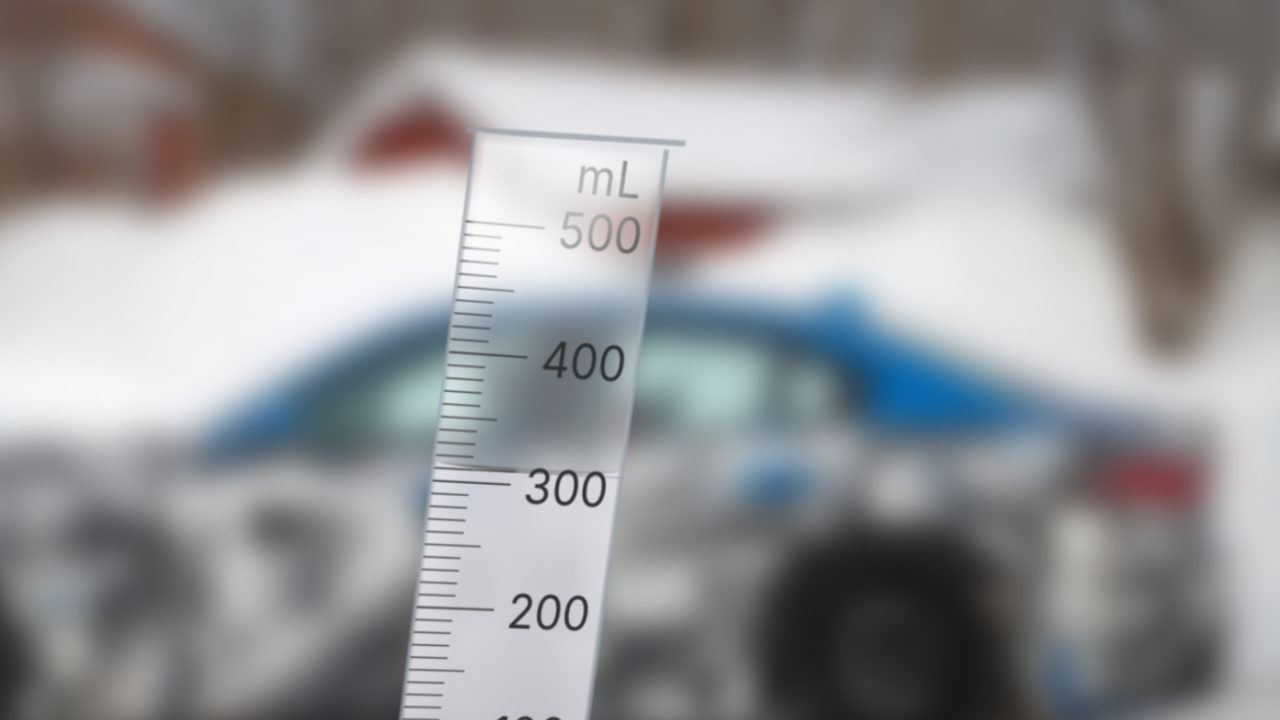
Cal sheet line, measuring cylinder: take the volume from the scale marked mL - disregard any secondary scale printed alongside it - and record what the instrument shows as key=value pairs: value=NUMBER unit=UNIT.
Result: value=310 unit=mL
